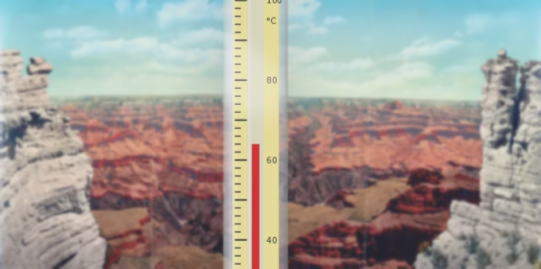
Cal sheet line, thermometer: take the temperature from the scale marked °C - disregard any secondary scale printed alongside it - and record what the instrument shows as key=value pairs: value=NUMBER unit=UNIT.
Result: value=64 unit=°C
